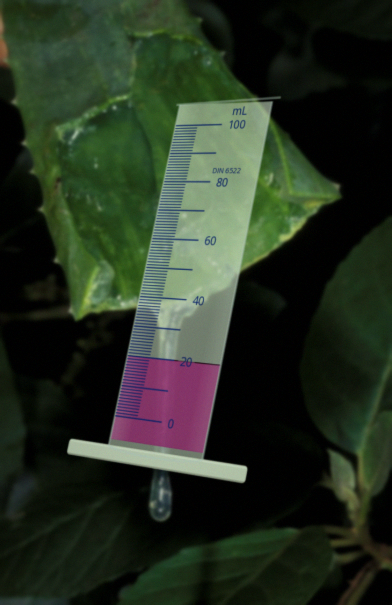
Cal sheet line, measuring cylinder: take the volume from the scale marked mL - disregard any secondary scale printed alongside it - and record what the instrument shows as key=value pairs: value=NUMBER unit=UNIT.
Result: value=20 unit=mL
